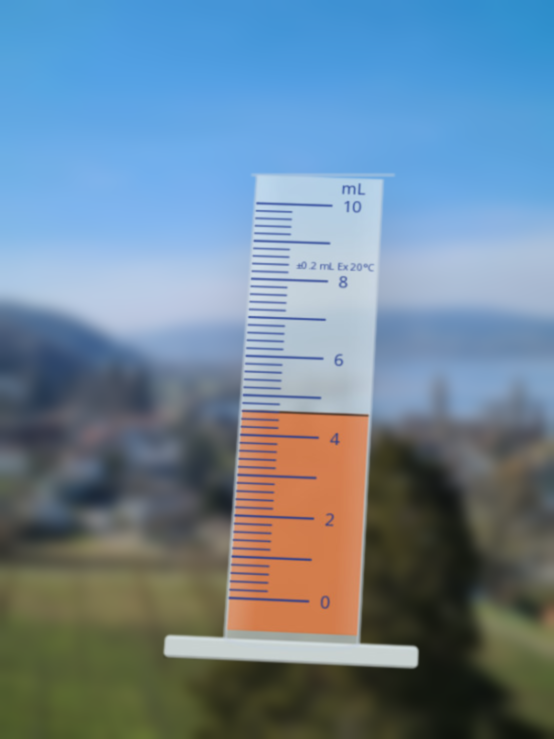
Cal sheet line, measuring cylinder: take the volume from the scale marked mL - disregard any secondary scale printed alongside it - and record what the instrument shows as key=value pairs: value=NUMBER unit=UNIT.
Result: value=4.6 unit=mL
